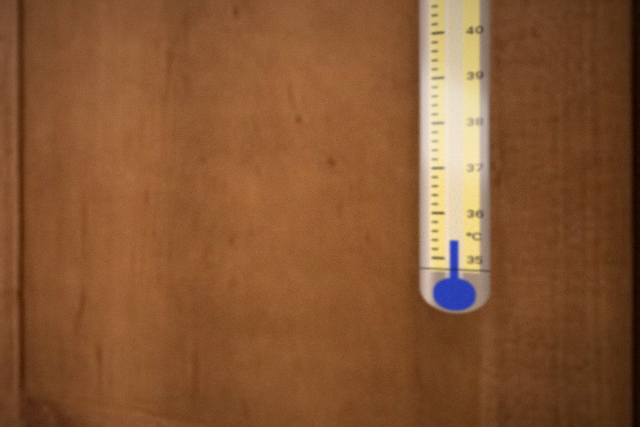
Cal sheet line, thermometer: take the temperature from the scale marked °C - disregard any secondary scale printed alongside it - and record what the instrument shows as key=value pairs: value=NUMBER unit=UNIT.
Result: value=35.4 unit=°C
